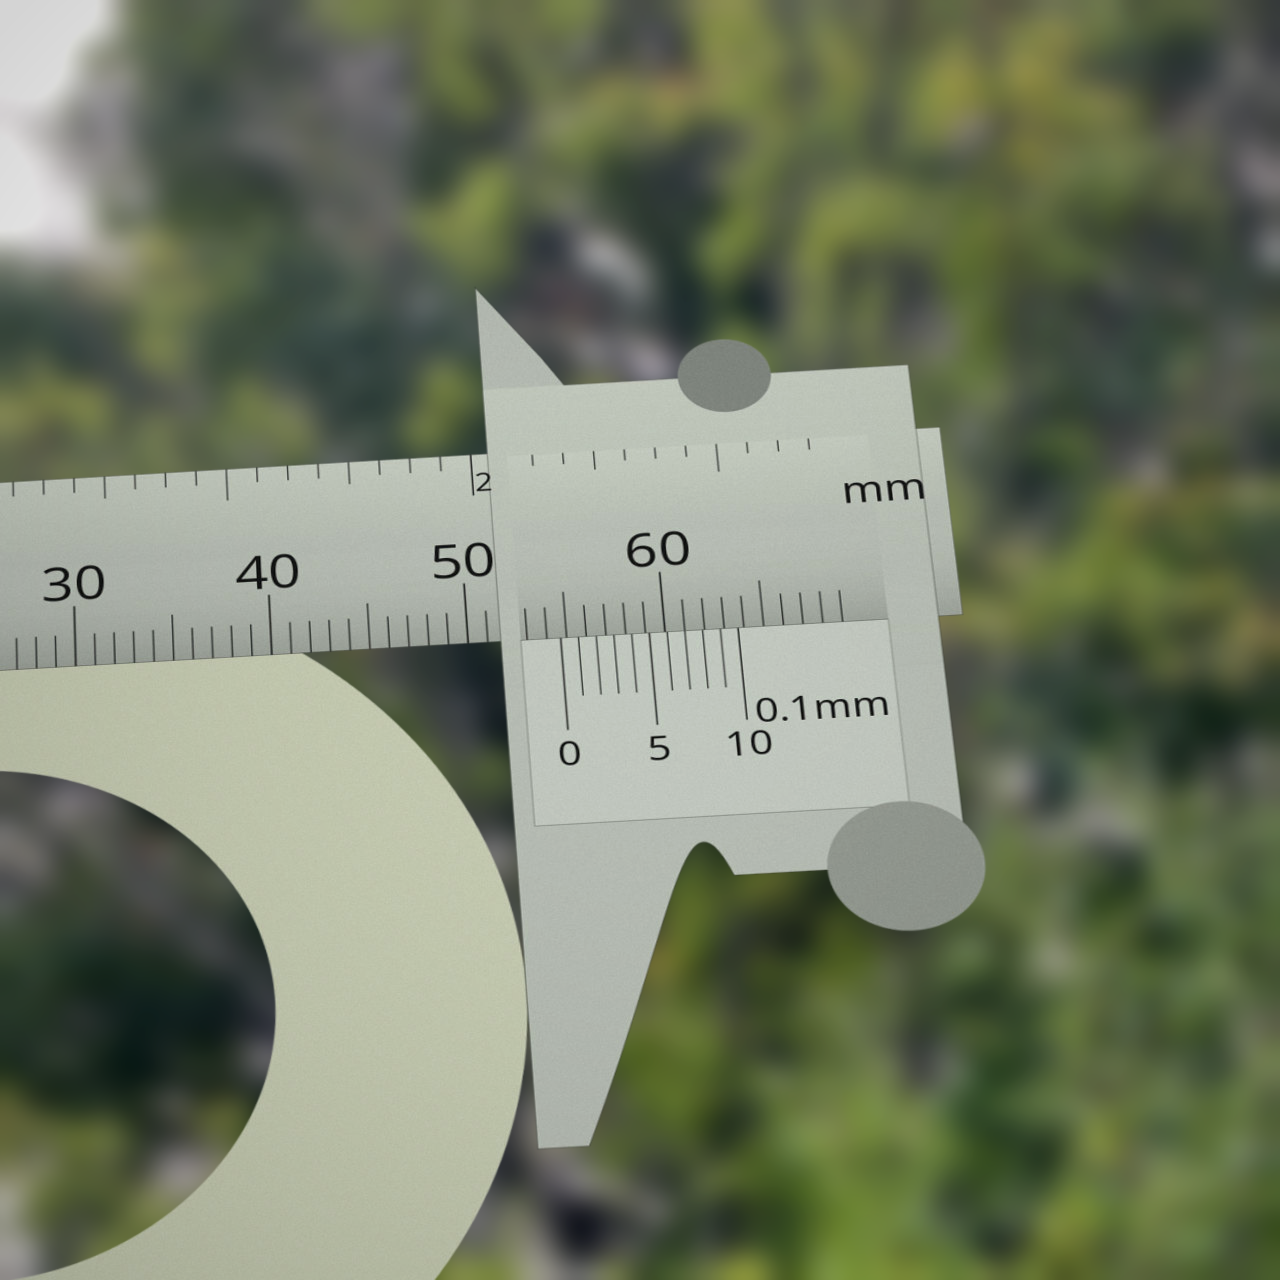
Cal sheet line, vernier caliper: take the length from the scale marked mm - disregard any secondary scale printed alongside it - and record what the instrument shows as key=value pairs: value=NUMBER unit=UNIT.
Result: value=54.7 unit=mm
